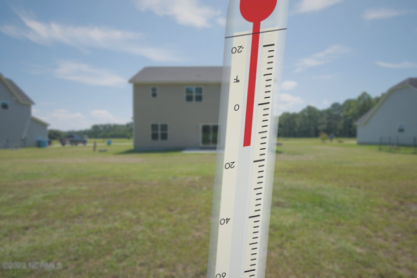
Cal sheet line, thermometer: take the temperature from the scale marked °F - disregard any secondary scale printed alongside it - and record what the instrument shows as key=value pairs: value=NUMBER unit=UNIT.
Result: value=14 unit=°F
